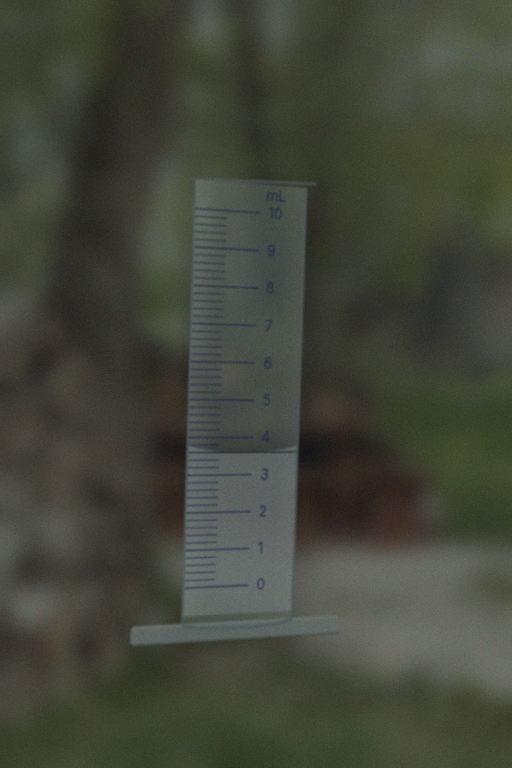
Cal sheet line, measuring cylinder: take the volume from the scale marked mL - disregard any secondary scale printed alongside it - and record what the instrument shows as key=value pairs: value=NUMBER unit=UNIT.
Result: value=3.6 unit=mL
